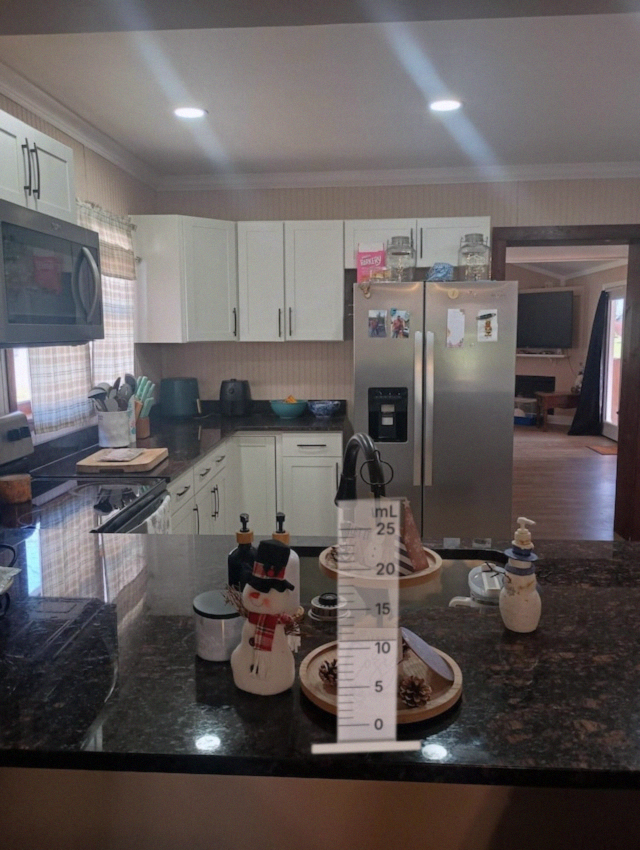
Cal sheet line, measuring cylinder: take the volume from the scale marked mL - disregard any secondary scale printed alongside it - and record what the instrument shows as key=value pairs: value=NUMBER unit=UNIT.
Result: value=11 unit=mL
